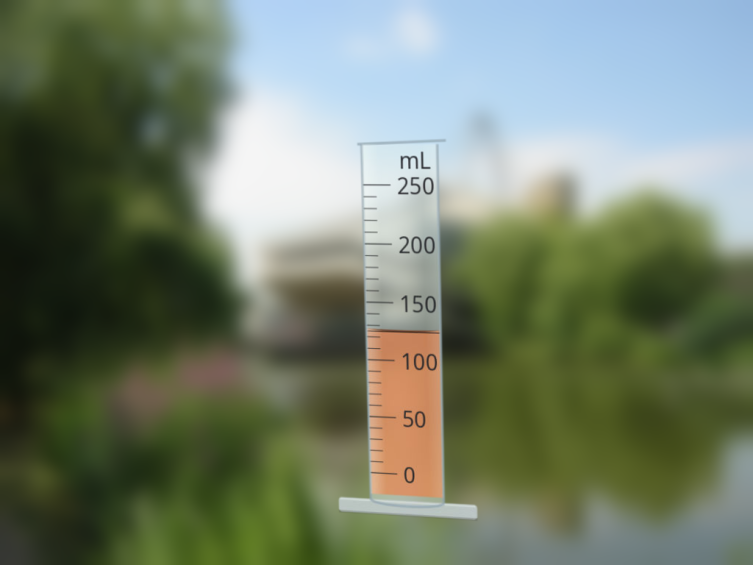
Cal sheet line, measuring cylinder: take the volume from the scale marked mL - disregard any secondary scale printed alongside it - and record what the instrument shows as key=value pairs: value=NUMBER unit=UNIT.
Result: value=125 unit=mL
